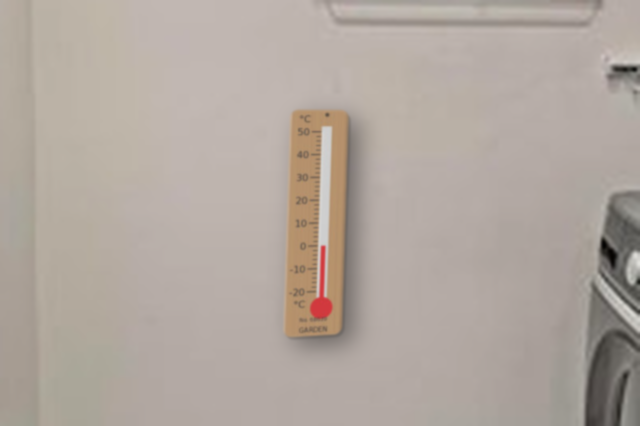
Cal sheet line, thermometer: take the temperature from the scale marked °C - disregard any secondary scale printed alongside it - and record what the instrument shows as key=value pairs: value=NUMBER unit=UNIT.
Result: value=0 unit=°C
